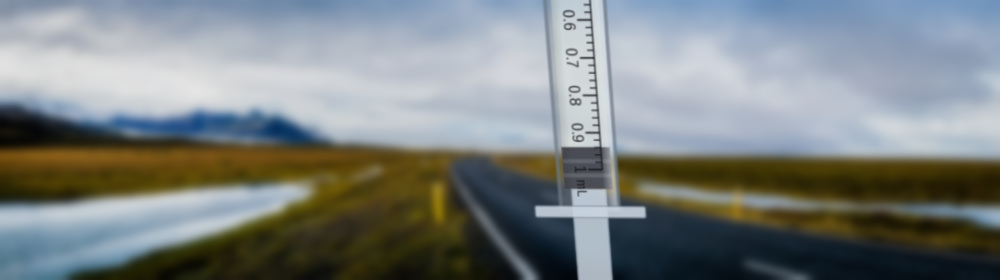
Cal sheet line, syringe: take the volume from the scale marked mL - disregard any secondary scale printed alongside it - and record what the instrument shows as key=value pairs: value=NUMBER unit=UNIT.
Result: value=0.94 unit=mL
